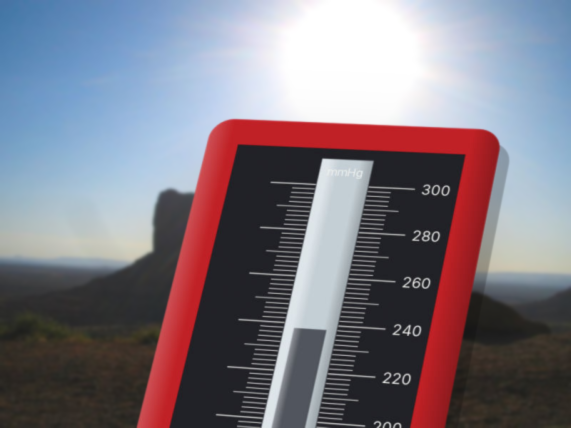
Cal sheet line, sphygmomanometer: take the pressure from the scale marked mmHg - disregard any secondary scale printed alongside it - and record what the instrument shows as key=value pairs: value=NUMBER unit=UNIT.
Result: value=238 unit=mmHg
